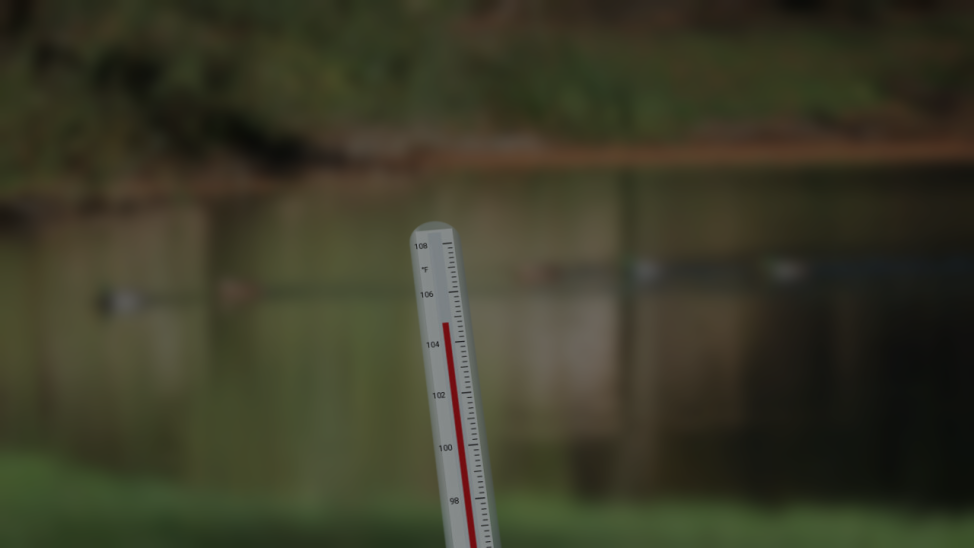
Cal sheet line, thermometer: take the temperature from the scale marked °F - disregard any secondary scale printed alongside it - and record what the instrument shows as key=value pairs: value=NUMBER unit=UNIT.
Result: value=104.8 unit=°F
